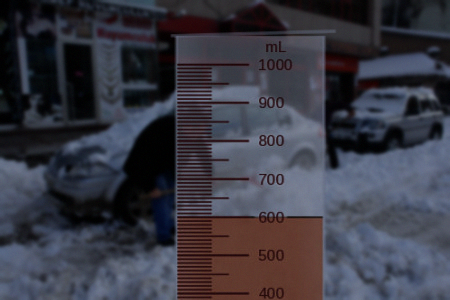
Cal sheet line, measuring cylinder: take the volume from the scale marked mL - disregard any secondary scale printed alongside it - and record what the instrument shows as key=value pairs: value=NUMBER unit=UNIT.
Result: value=600 unit=mL
